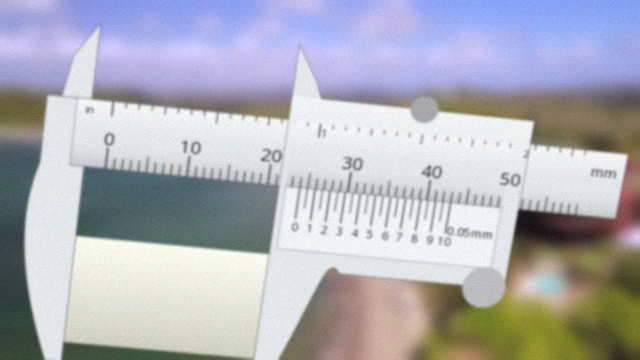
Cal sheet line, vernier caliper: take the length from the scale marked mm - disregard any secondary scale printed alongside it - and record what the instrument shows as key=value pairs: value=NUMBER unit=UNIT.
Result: value=24.0 unit=mm
